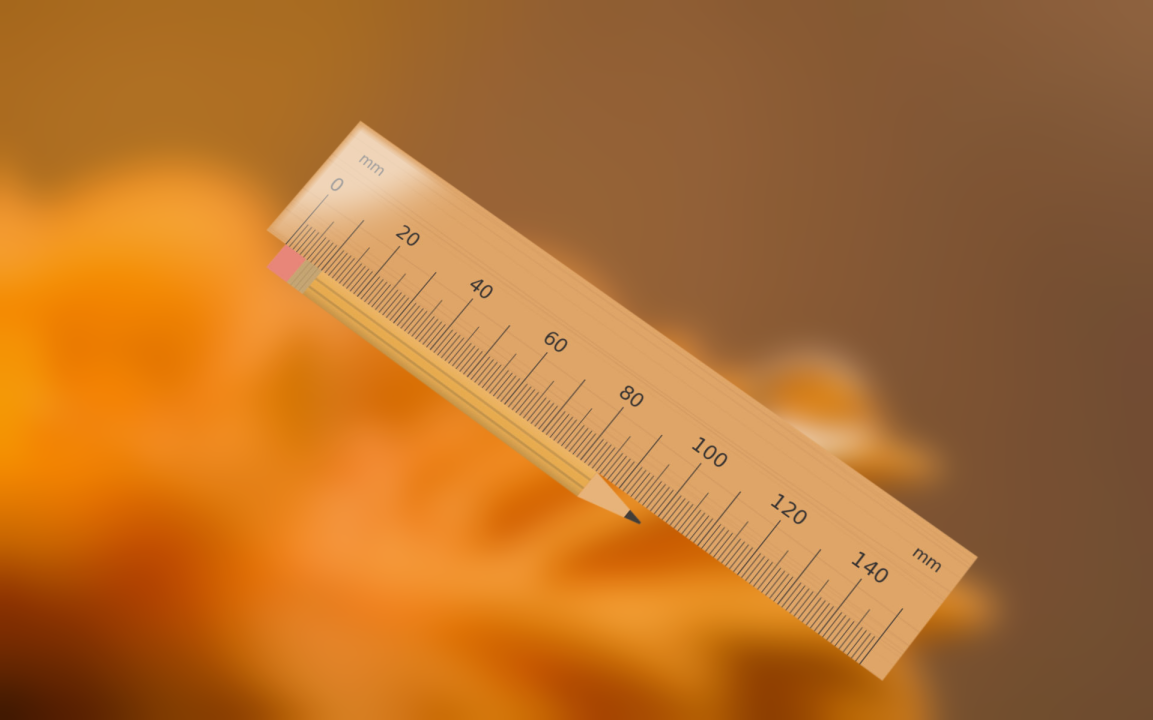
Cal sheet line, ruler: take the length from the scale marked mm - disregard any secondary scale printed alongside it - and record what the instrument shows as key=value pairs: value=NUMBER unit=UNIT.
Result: value=98 unit=mm
